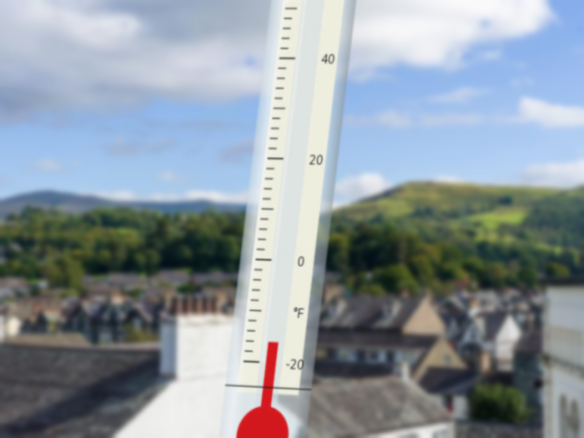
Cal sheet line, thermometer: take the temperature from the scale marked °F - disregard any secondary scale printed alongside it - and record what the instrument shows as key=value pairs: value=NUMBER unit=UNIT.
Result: value=-16 unit=°F
